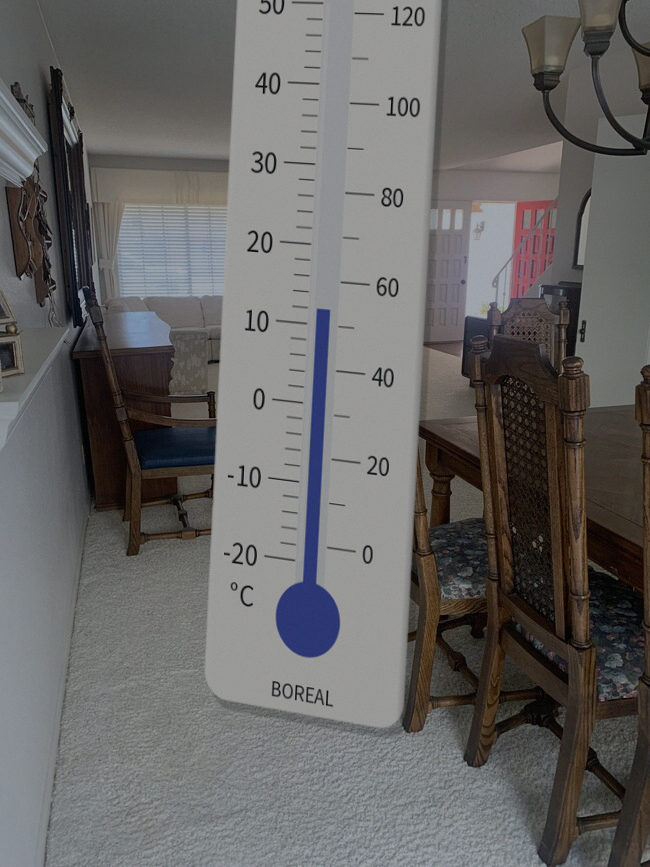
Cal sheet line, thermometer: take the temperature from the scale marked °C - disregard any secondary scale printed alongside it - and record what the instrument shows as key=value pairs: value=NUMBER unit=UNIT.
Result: value=12 unit=°C
